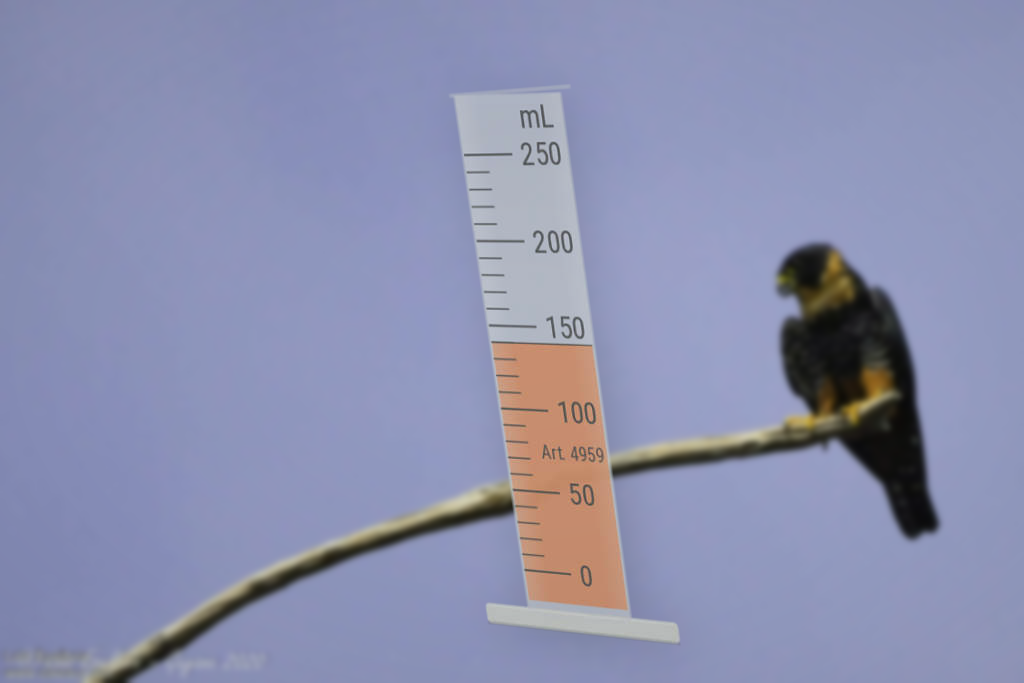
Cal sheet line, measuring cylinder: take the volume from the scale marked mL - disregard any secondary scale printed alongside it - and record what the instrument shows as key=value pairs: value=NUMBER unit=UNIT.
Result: value=140 unit=mL
